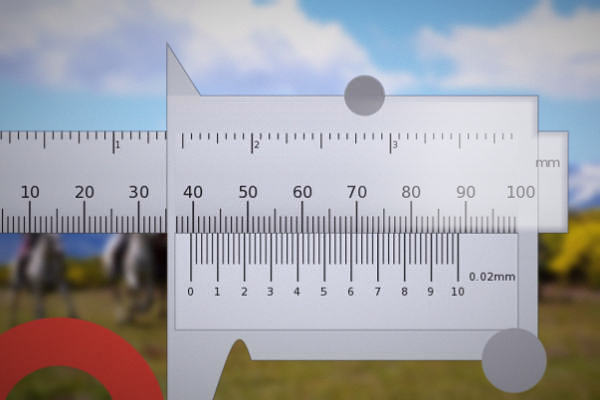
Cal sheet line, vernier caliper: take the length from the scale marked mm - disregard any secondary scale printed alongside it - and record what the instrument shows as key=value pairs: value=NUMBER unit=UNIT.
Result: value=39.6 unit=mm
